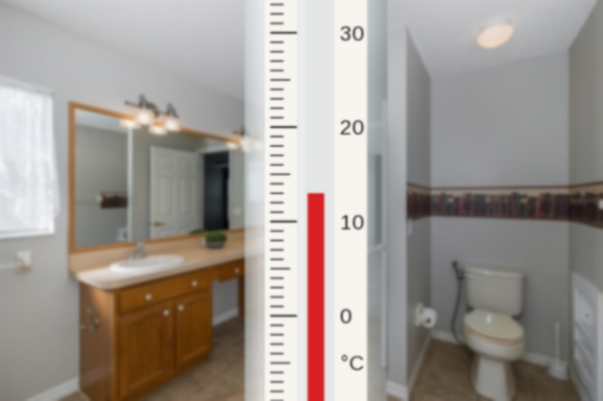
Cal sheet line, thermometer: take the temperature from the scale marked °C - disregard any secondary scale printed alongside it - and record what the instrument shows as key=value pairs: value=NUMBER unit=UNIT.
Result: value=13 unit=°C
